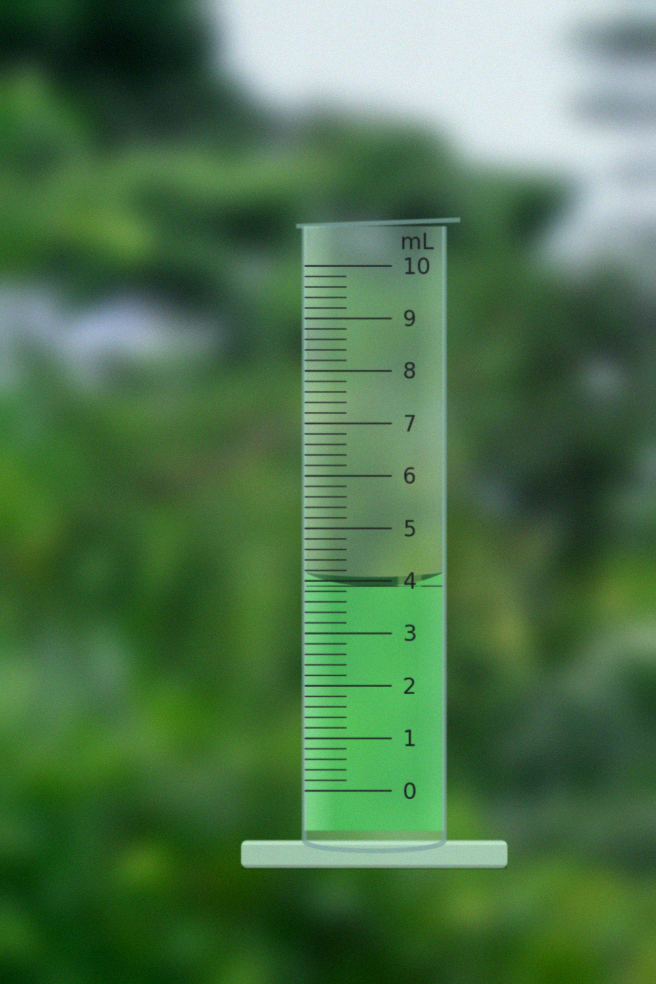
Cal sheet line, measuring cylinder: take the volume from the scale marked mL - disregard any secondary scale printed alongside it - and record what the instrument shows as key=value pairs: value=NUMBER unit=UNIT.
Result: value=3.9 unit=mL
